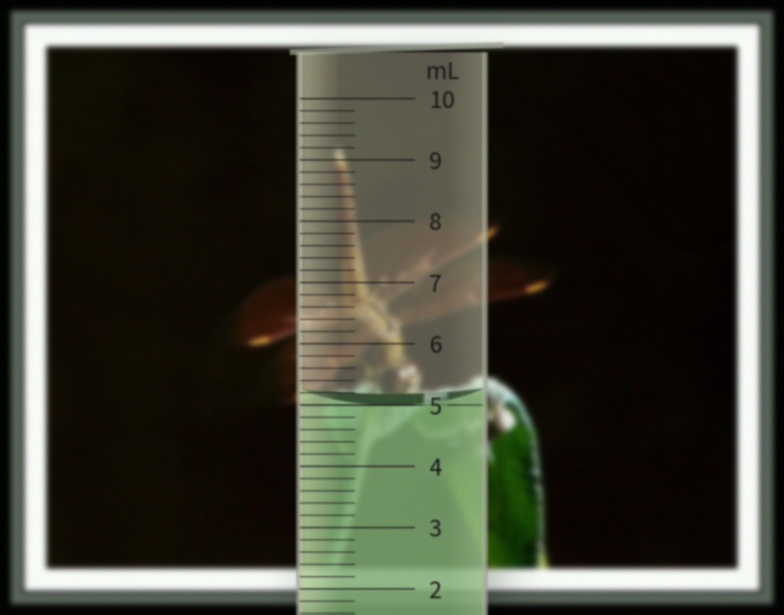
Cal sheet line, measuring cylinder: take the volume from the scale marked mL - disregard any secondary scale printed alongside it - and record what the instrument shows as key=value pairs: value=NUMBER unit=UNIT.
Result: value=5 unit=mL
